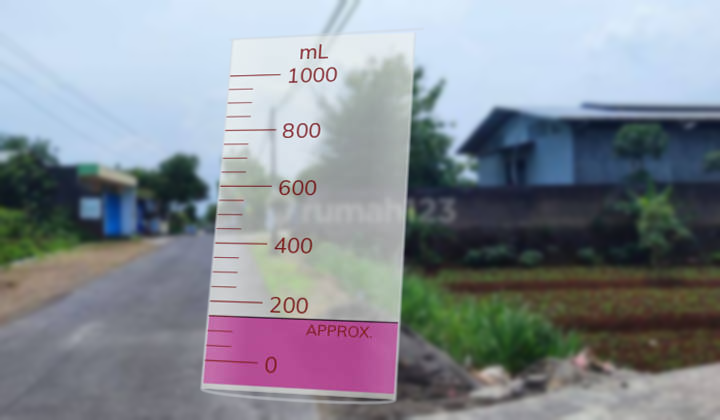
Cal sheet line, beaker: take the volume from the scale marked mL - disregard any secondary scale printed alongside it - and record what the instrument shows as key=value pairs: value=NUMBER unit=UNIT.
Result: value=150 unit=mL
